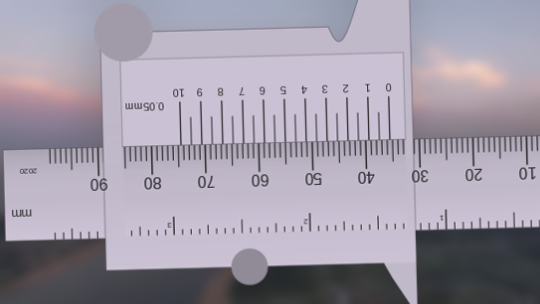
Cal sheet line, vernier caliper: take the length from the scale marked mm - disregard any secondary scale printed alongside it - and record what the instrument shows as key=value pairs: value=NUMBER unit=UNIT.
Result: value=35.5 unit=mm
